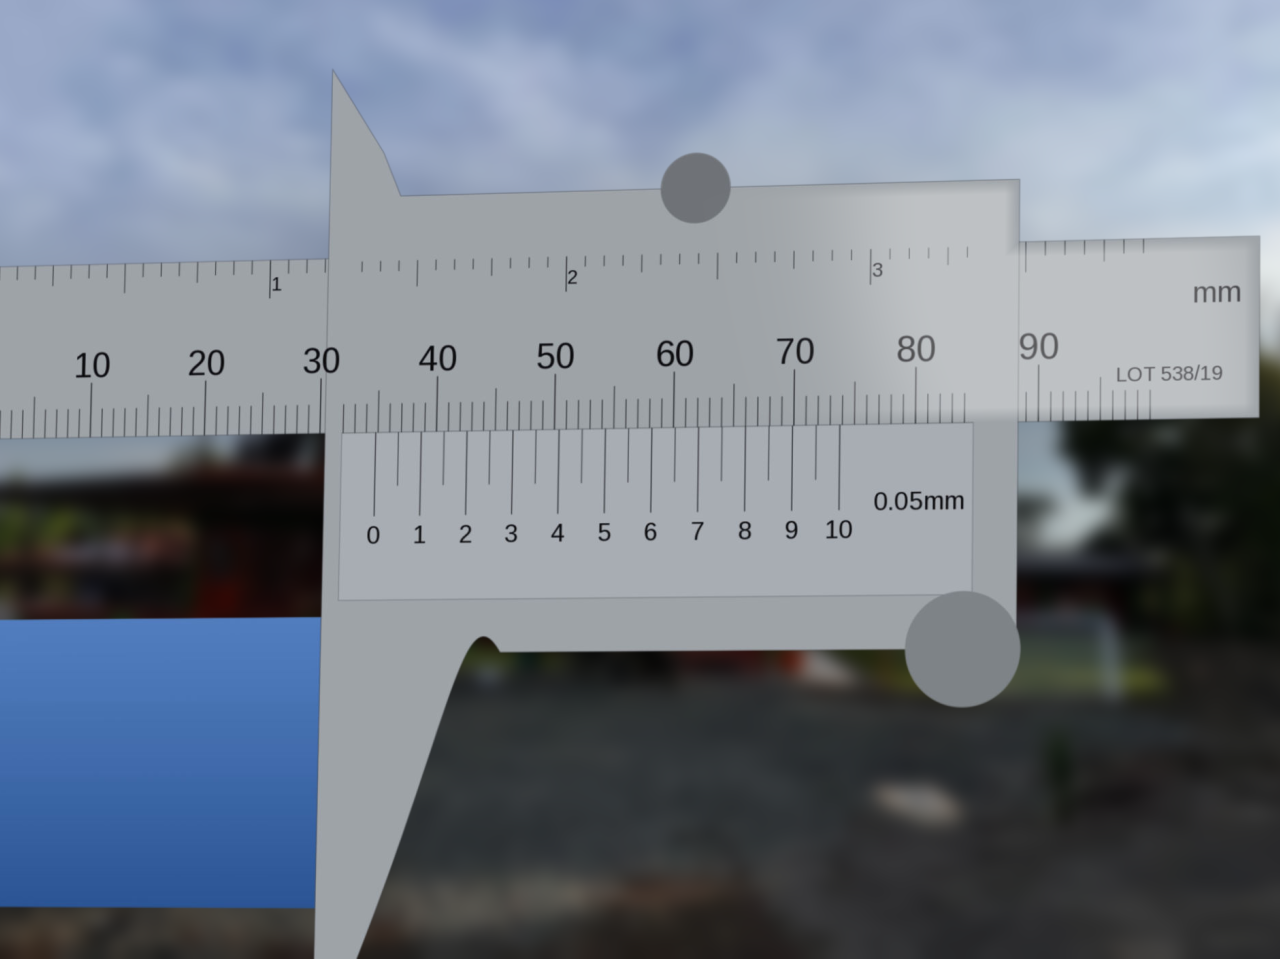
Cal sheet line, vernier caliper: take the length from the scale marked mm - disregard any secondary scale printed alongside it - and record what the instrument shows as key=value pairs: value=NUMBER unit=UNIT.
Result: value=34.8 unit=mm
